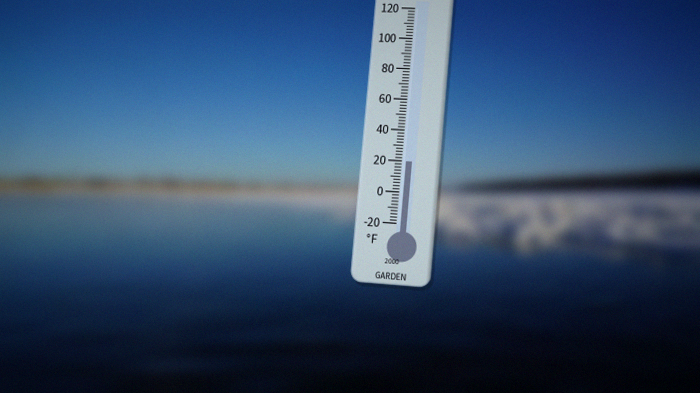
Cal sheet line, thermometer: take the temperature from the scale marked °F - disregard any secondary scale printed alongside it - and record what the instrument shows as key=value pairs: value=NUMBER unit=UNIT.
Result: value=20 unit=°F
